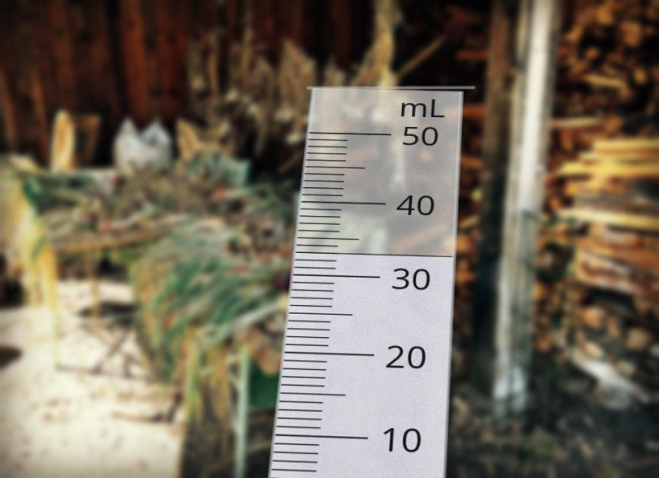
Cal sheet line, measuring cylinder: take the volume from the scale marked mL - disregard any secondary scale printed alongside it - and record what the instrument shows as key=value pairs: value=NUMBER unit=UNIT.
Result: value=33 unit=mL
